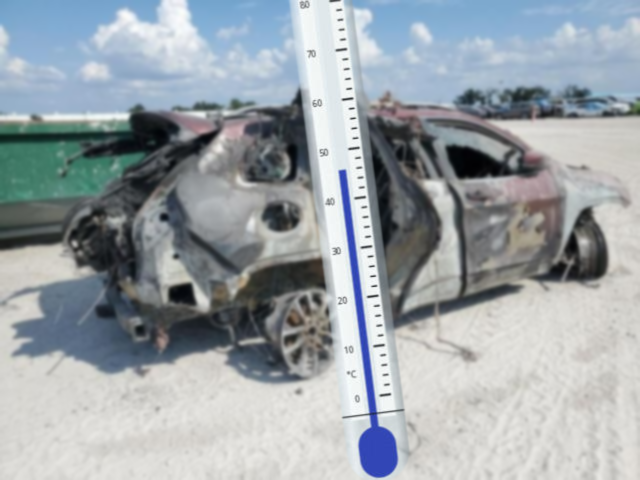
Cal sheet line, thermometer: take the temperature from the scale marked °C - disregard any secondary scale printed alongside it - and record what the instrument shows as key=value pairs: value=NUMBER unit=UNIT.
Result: value=46 unit=°C
